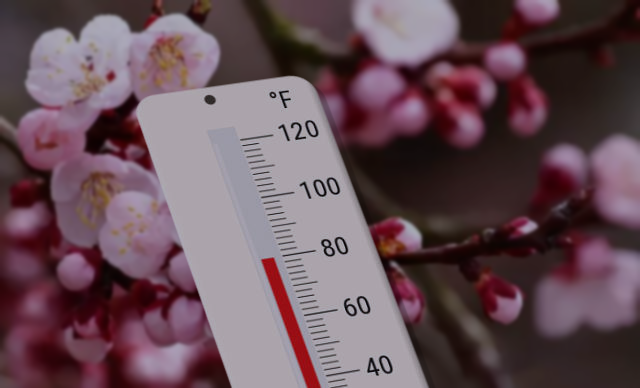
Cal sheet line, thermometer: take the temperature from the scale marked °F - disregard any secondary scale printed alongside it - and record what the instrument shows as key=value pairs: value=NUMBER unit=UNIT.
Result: value=80 unit=°F
